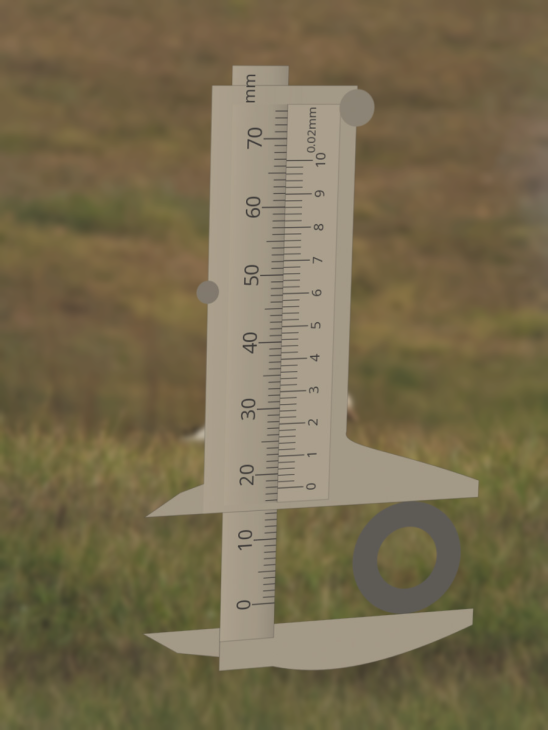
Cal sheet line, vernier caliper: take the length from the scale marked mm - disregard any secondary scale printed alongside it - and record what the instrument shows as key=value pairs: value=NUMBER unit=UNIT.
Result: value=17.8 unit=mm
